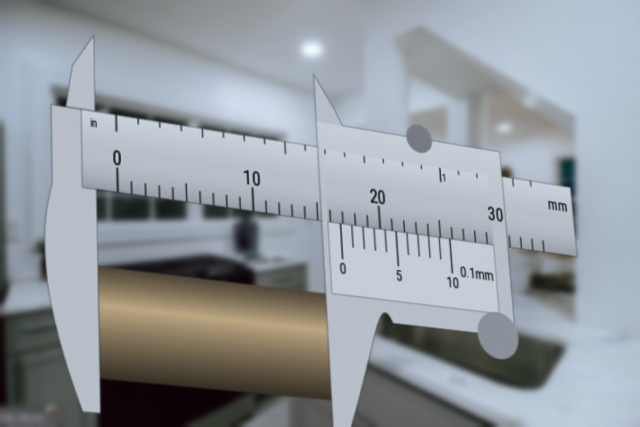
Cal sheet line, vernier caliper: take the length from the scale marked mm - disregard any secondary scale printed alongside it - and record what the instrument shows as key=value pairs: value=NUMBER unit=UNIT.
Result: value=16.8 unit=mm
